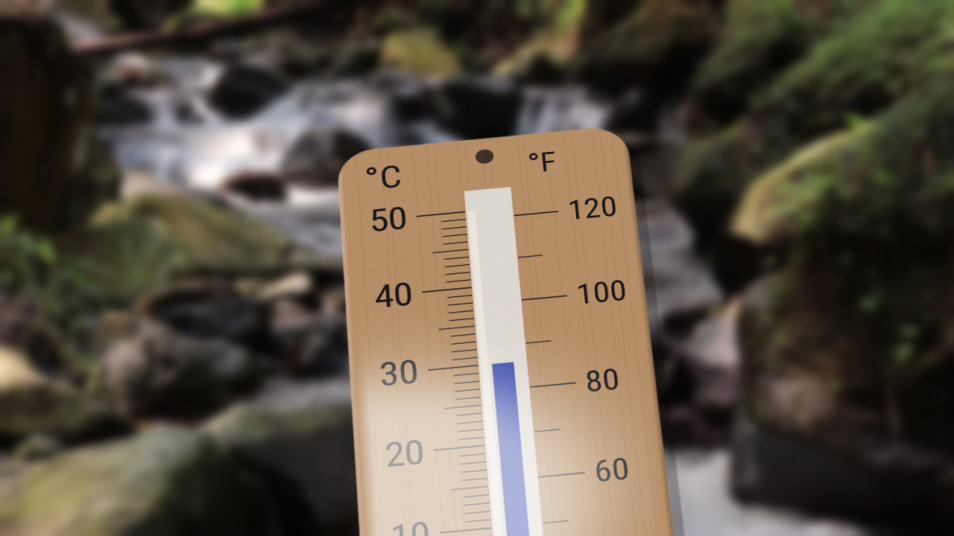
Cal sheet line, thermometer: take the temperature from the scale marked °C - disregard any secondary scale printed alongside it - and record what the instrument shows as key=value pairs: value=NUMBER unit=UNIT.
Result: value=30 unit=°C
